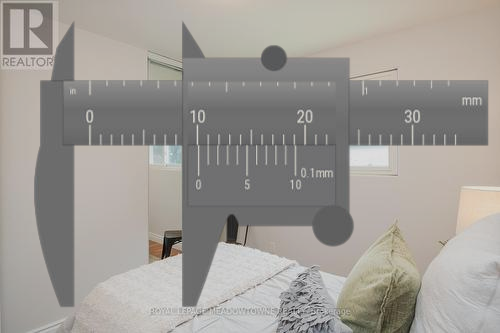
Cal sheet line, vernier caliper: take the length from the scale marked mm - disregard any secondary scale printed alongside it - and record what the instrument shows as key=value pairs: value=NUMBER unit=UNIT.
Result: value=10.1 unit=mm
